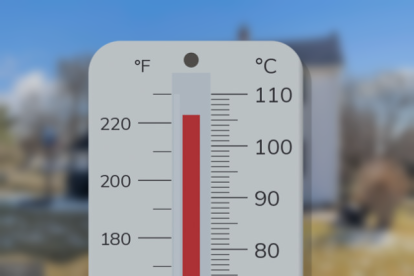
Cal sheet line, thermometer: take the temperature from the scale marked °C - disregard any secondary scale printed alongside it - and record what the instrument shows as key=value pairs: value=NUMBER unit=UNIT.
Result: value=106 unit=°C
